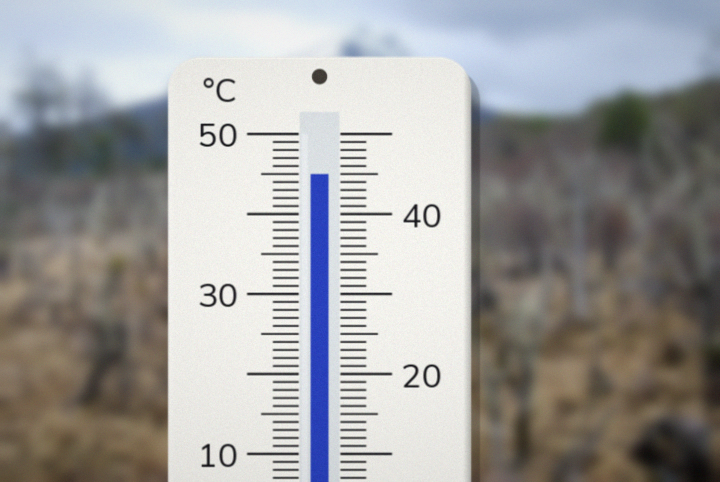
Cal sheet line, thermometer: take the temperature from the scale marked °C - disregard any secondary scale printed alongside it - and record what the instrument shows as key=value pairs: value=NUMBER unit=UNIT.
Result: value=45 unit=°C
